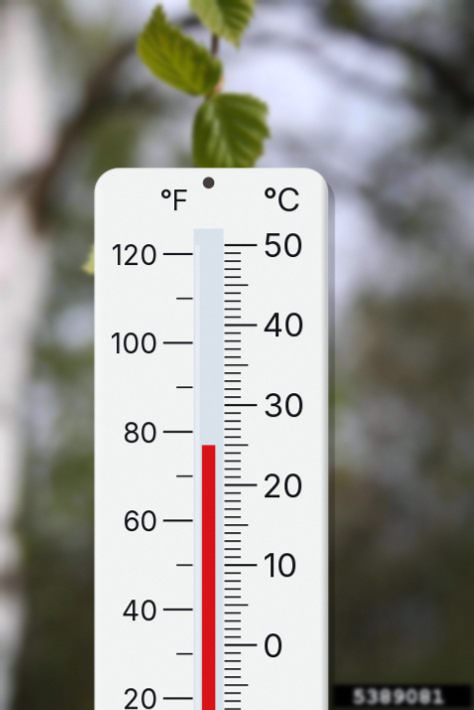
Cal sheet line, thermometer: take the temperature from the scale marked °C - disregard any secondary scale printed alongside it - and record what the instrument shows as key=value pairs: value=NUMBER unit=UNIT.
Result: value=25 unit=°C
